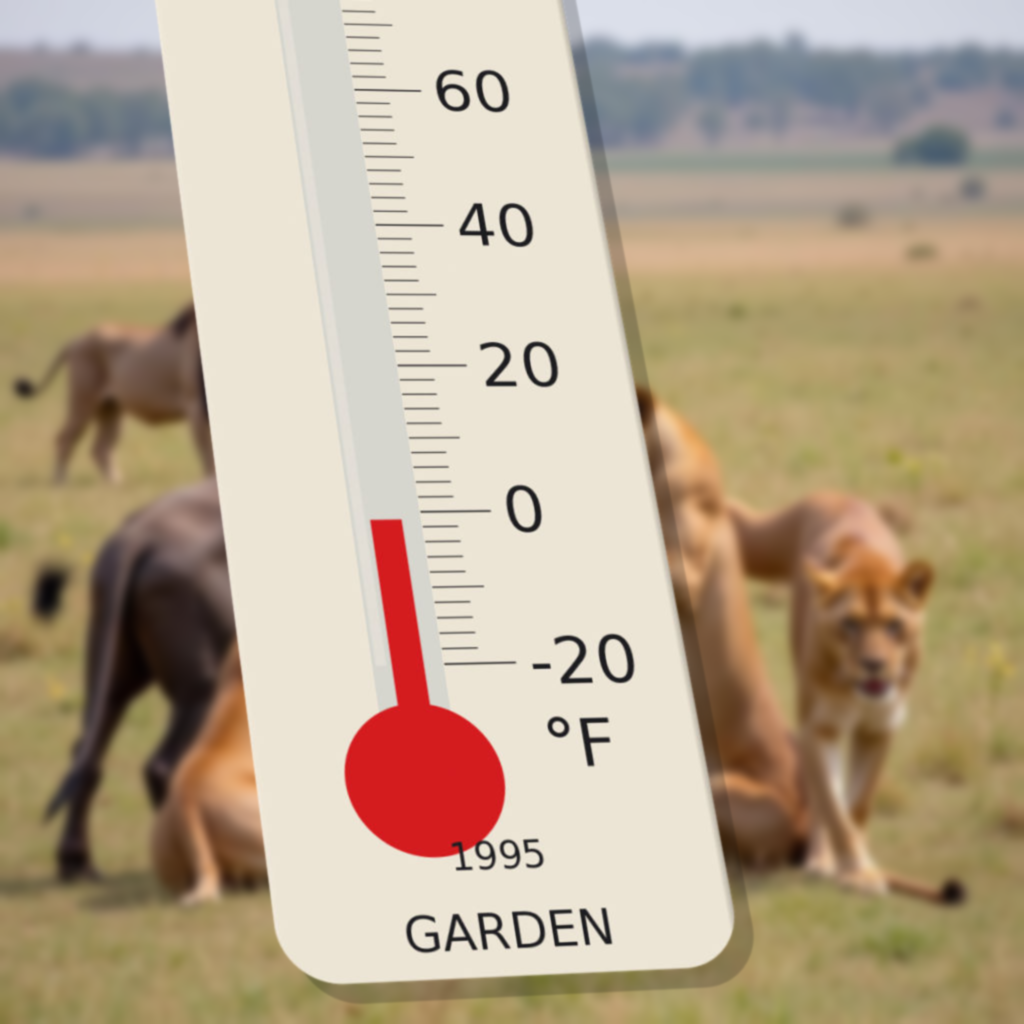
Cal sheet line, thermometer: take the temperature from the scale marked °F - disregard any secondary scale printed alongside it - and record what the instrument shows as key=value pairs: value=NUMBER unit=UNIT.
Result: value=-1 unit=°F
